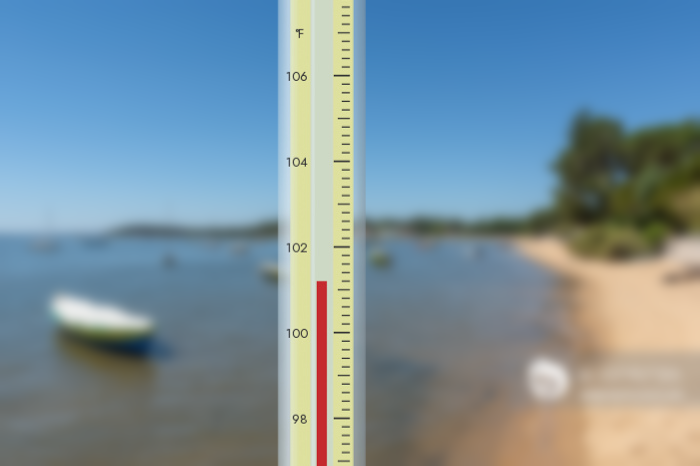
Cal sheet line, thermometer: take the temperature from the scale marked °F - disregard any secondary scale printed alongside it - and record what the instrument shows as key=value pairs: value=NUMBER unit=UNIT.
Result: value=101.2 unit=°F
